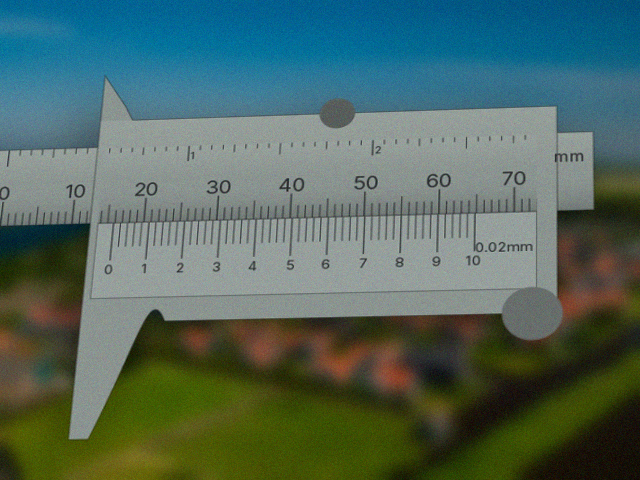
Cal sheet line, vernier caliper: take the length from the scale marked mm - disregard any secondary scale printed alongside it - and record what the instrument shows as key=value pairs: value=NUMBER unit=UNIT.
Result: value=15.8 unit=mm
